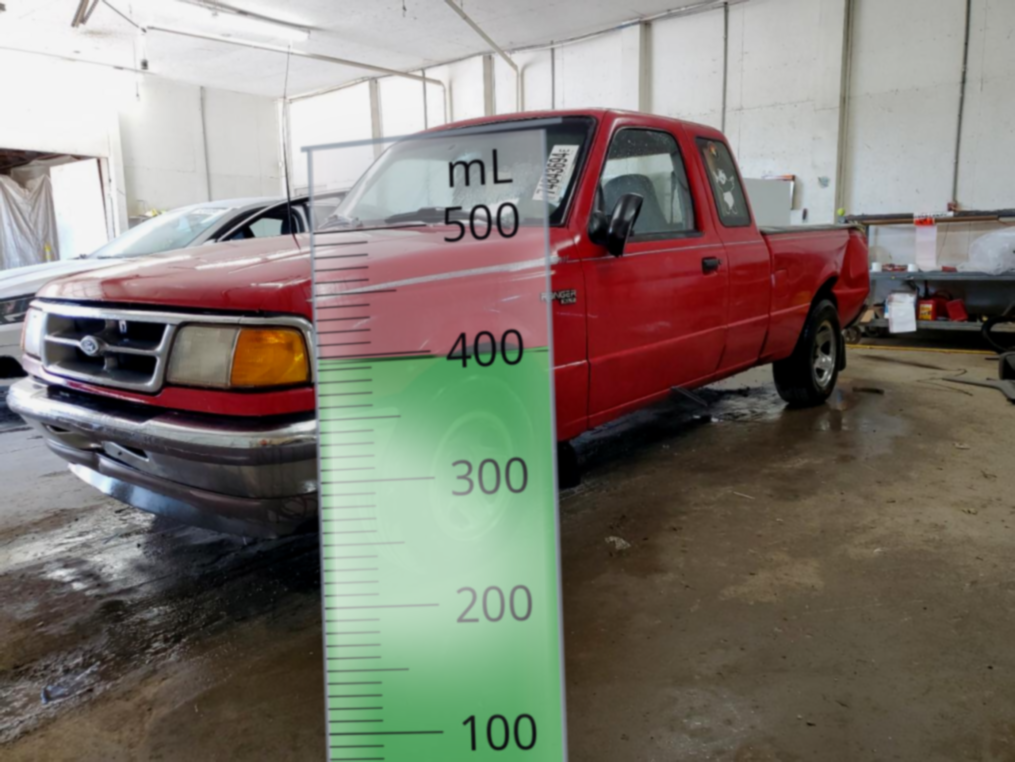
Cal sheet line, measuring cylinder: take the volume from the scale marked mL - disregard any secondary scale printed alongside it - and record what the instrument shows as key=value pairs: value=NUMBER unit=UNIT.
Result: value=395 unit=mL
